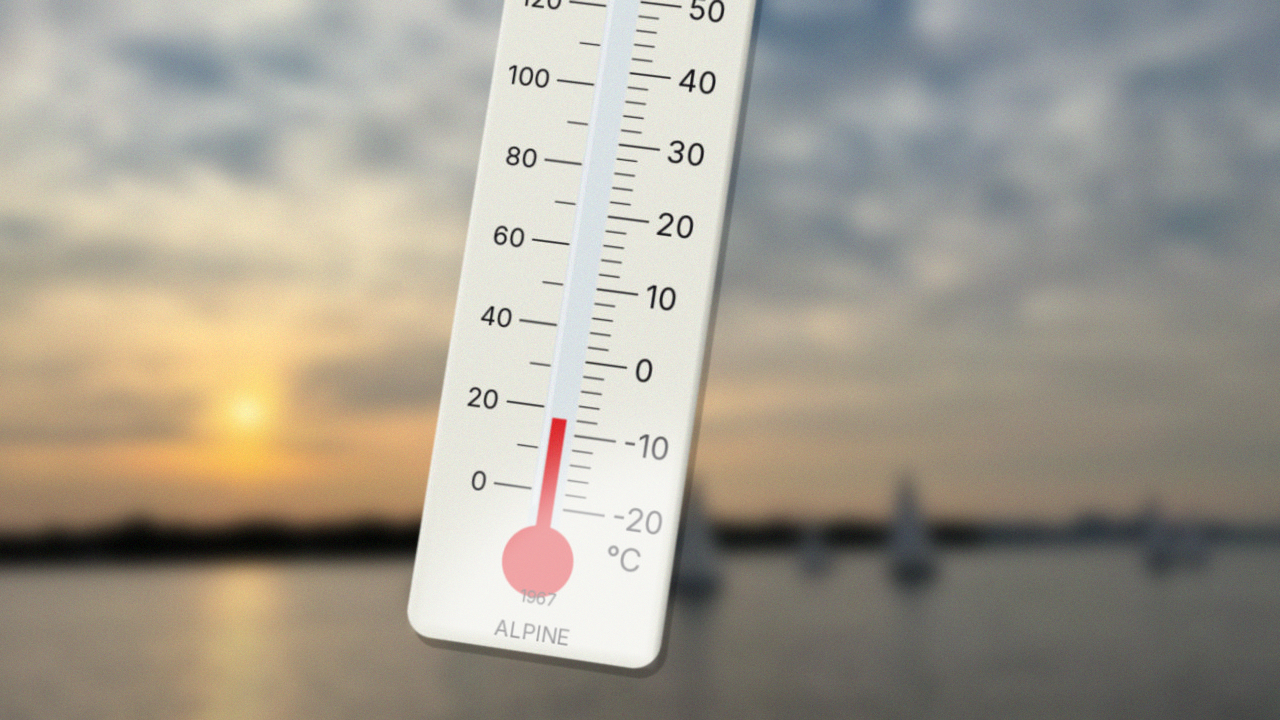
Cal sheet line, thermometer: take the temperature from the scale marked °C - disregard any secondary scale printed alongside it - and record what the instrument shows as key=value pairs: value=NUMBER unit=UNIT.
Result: value=-8 unit=°C
